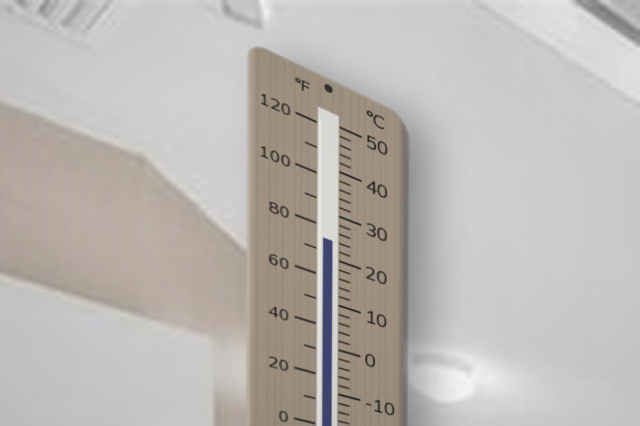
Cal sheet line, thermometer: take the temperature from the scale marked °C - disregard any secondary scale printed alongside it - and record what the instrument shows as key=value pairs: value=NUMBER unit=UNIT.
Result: value=24 unit=°C
